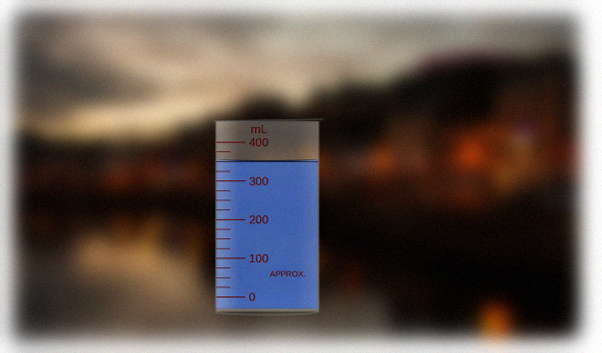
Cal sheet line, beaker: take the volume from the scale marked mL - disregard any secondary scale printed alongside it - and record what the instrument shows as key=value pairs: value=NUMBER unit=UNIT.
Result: value=350 unit=mL
